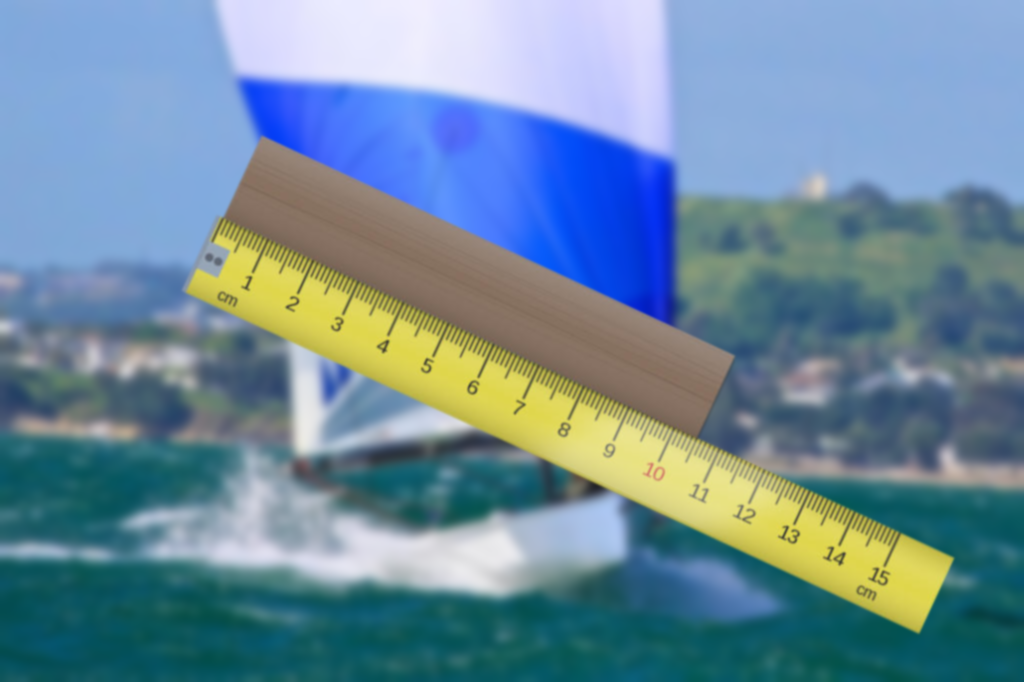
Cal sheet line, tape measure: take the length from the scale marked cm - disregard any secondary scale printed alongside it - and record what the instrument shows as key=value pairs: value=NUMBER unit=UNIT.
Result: value=10.5 unit=cm
